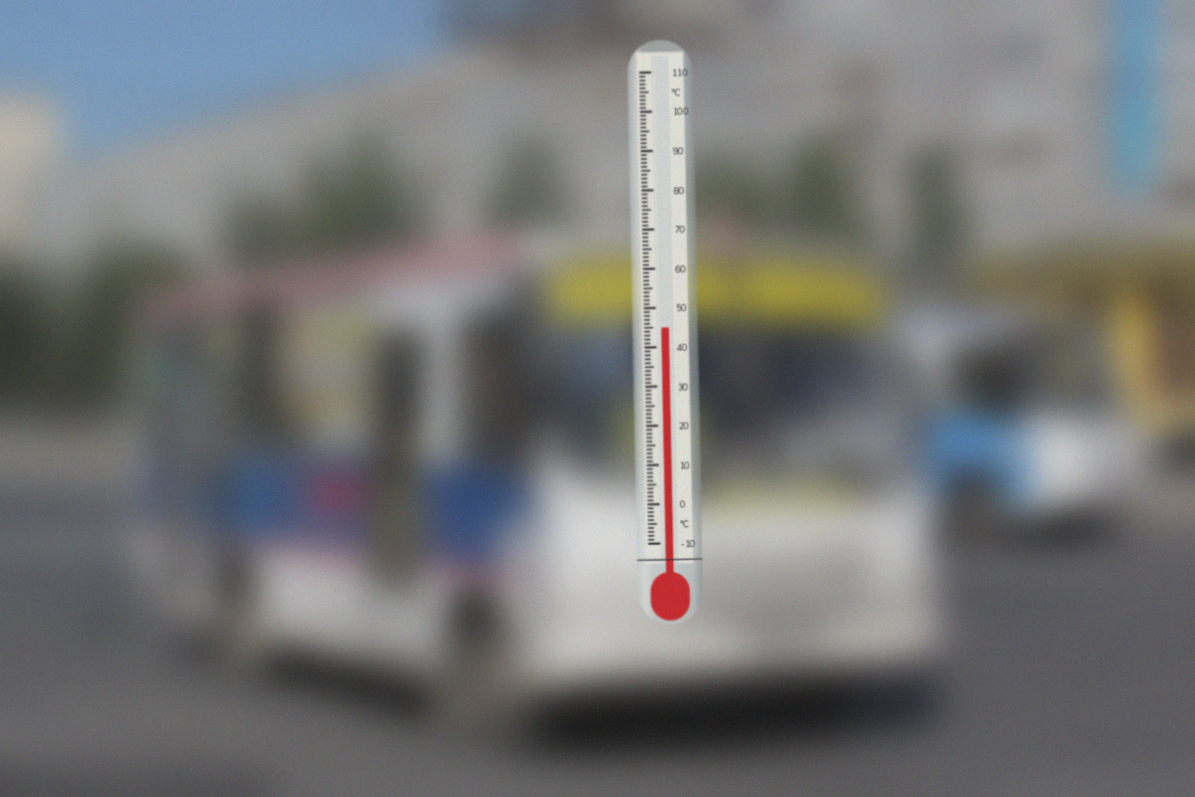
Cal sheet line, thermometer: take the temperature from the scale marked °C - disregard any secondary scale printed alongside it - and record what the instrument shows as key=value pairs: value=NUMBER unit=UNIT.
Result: value=45 unit=°C
